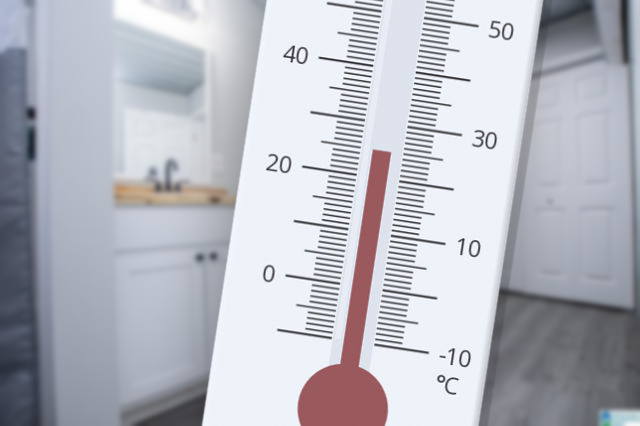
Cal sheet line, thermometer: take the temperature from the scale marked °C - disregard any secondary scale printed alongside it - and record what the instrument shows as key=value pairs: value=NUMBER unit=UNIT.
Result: value=25 unit=°C
